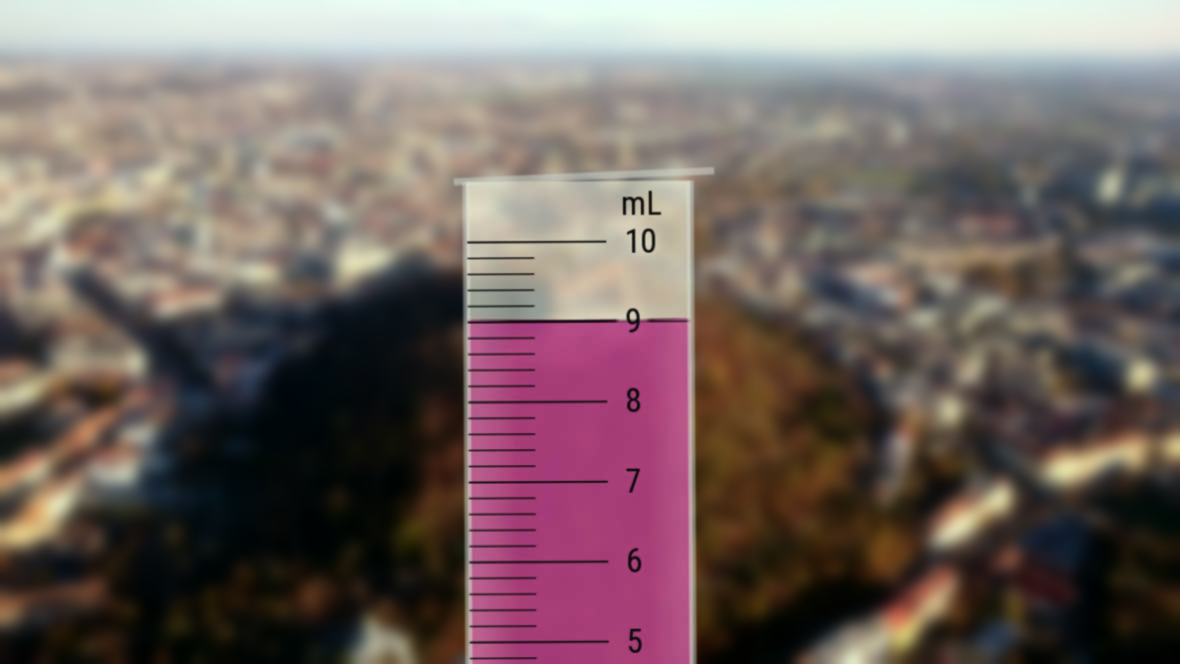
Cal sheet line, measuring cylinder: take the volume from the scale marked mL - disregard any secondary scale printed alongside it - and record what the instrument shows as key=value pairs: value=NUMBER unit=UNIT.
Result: value=9 unit=mL
